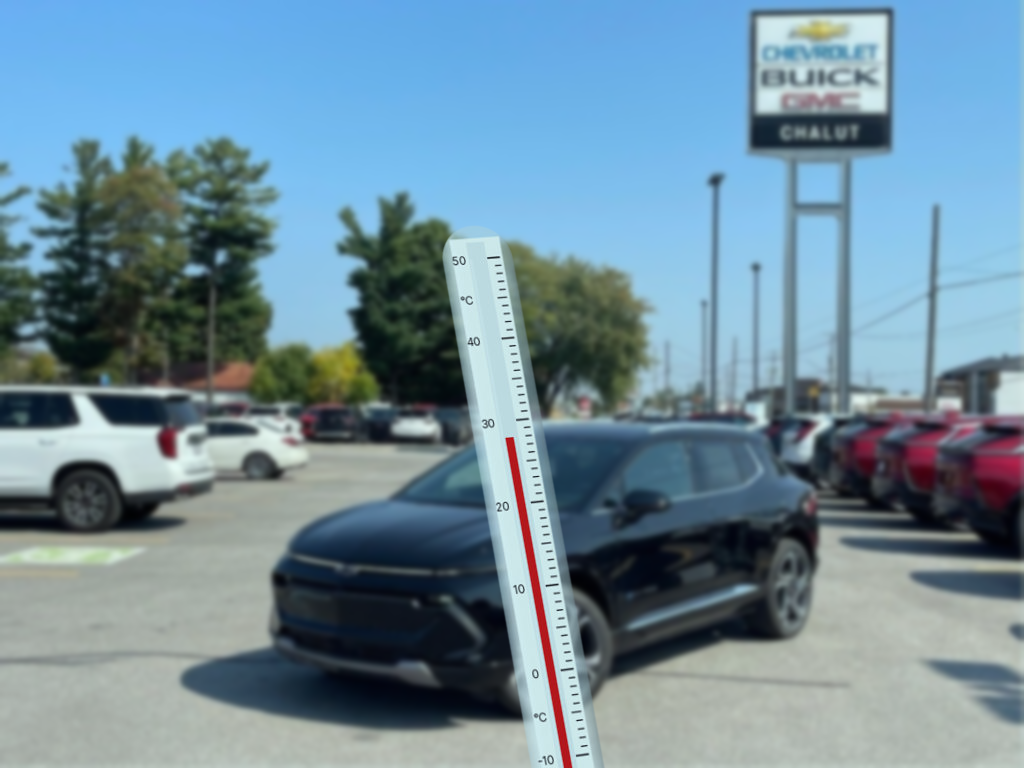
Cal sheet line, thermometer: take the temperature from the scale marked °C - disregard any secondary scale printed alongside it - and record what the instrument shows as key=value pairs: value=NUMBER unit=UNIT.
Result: value=28 unit=°C
